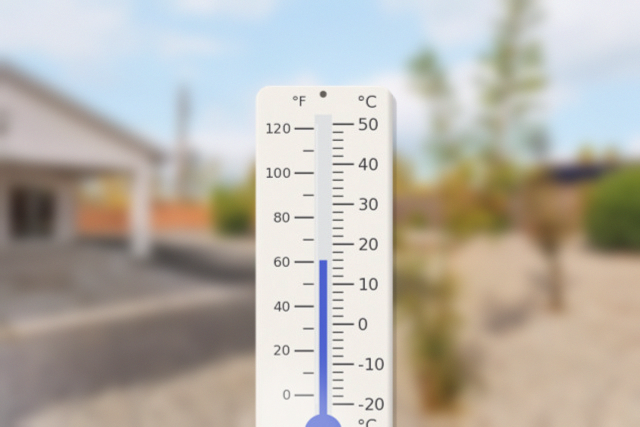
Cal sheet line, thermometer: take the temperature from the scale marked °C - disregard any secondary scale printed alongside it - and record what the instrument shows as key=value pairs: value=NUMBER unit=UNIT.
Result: value=16 unit=°C
